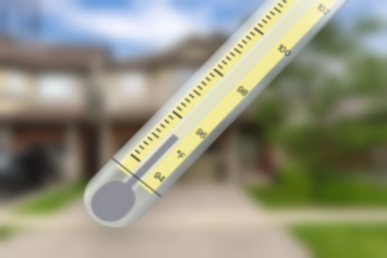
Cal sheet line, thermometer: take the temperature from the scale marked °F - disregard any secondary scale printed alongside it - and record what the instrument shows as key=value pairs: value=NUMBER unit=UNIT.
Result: value=95.4 unit=°F
